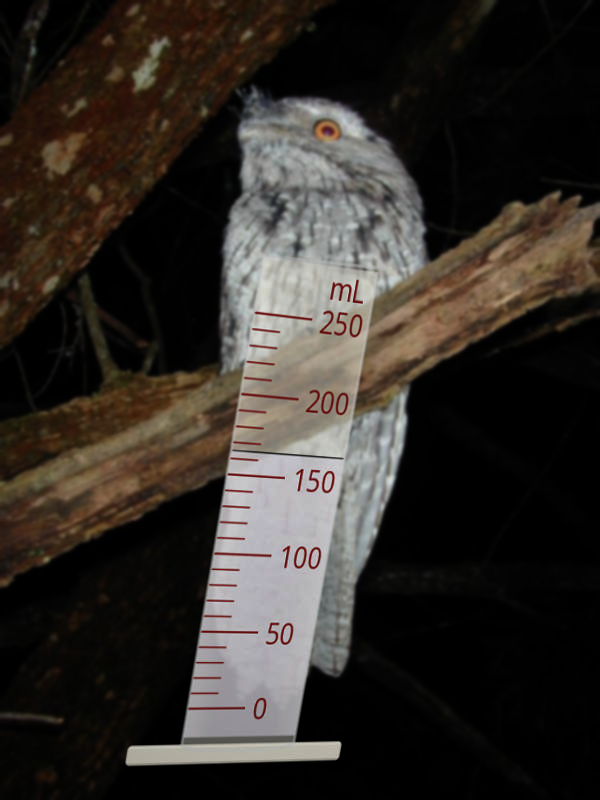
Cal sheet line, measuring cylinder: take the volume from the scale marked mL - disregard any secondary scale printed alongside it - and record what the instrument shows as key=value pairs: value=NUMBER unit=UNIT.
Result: value=165 unit=mL
